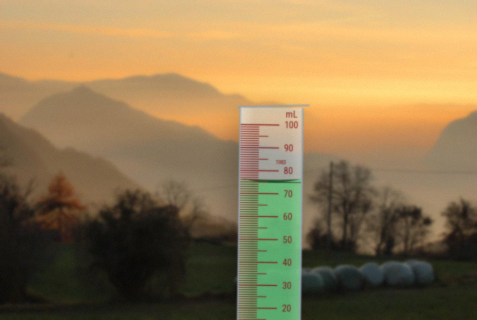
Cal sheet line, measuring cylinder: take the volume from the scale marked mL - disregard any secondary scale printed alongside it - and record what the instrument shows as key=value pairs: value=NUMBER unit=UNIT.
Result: value=75 unit=mL
